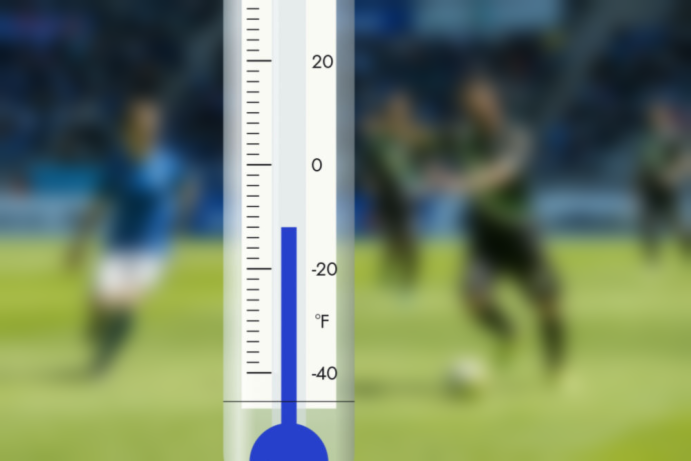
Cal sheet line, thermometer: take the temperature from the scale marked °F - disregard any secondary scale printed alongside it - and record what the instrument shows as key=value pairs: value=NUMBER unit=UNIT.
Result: value=-12 unit=°F
